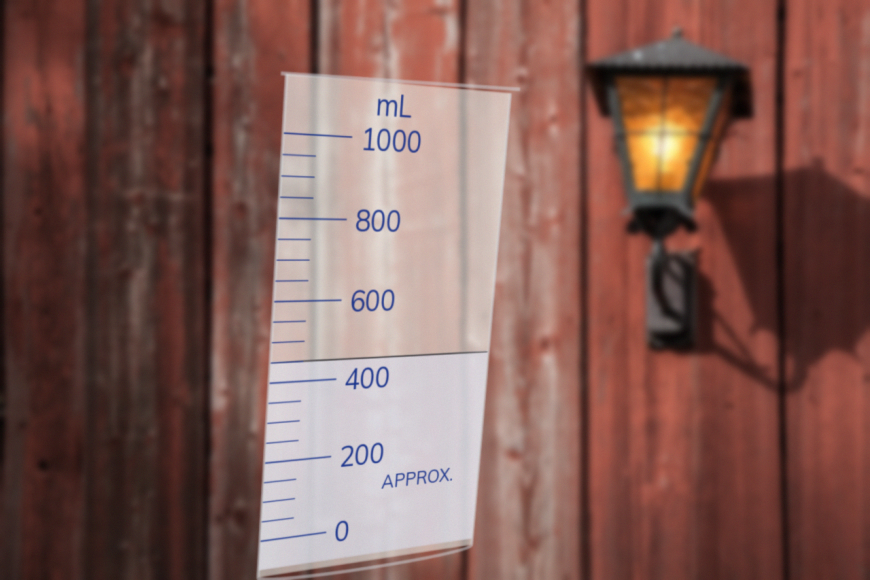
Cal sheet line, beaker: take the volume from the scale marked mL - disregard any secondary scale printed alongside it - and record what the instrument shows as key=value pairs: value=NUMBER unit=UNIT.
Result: value=450 unit=mL
